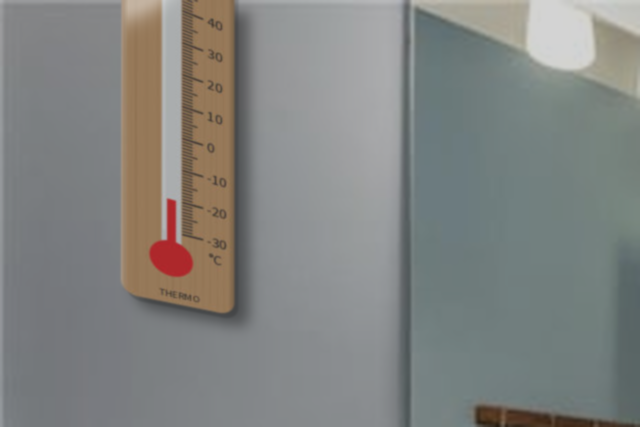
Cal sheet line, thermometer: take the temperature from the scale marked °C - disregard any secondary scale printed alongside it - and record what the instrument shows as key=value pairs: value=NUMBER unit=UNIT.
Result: value=-20 unit=°C
